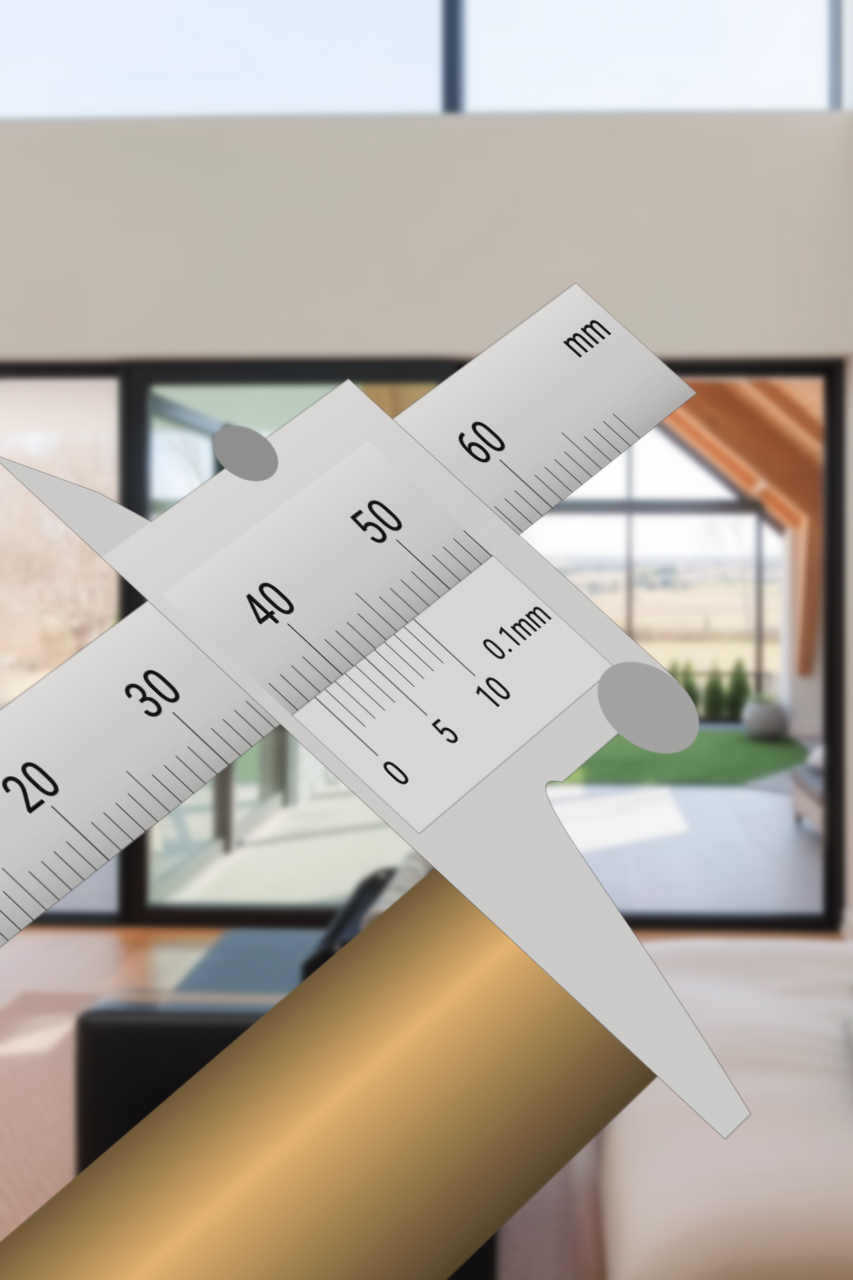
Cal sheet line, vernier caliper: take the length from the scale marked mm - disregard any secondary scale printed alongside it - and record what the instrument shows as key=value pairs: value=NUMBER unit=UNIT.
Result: value=37.5 unit=mm
